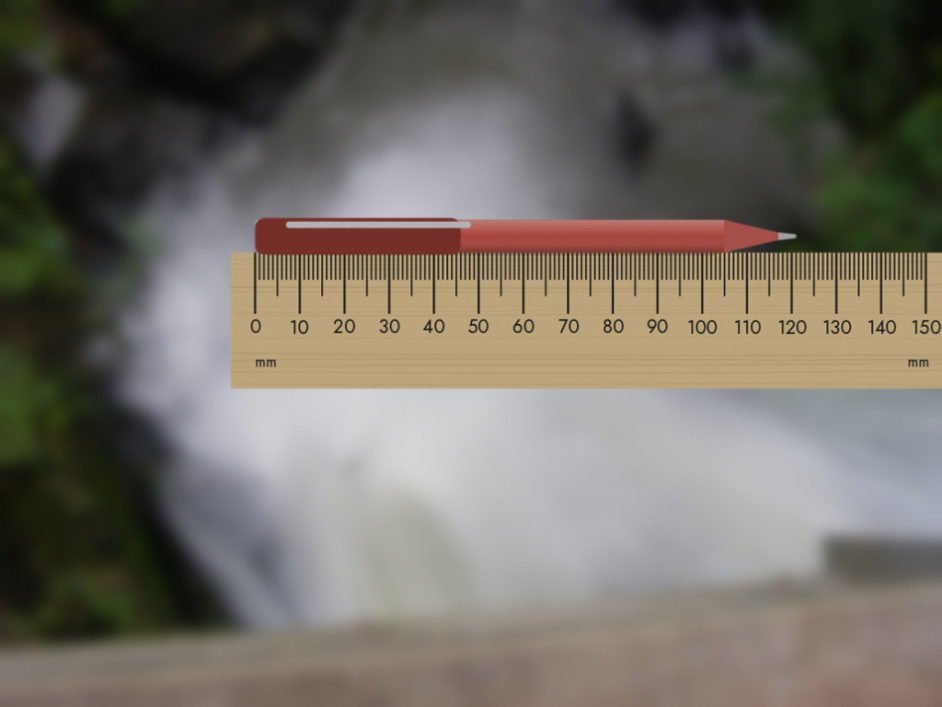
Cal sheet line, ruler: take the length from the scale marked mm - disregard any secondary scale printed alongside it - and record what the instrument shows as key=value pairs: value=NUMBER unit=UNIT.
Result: value=121 unit=mm
